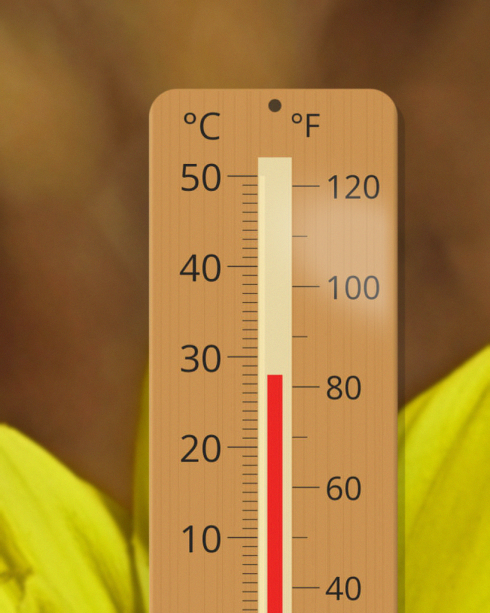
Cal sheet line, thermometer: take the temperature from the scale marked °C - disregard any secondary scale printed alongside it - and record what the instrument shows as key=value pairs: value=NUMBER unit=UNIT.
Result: value=28 unit=°C
